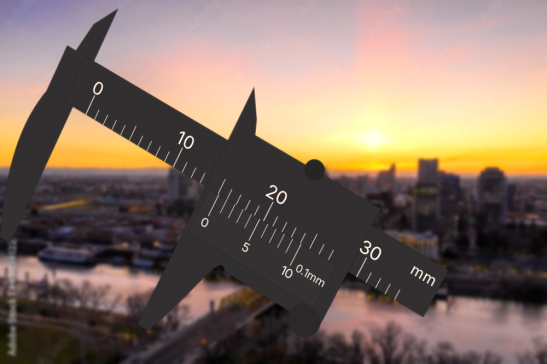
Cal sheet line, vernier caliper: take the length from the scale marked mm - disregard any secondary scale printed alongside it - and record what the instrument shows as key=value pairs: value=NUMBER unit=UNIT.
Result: value=15.1 unit=mm
